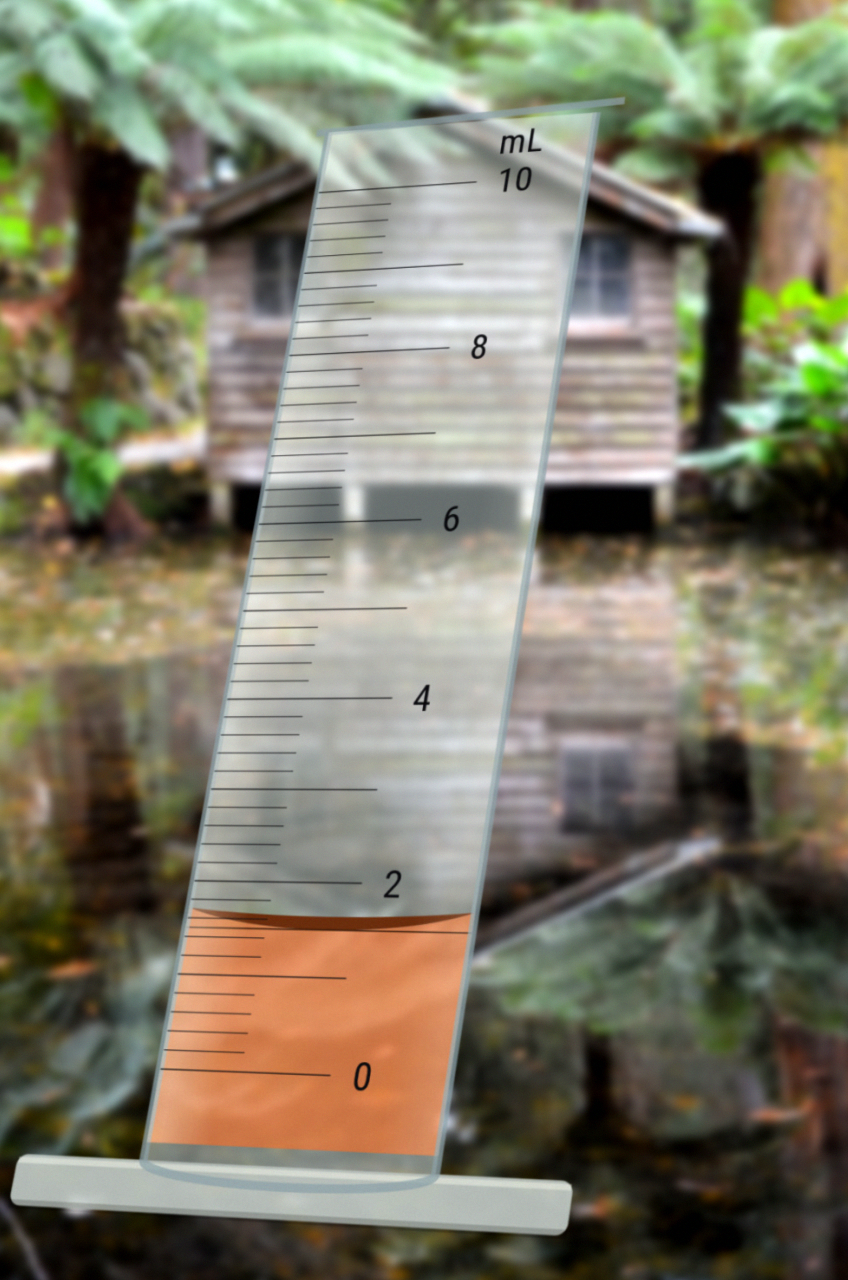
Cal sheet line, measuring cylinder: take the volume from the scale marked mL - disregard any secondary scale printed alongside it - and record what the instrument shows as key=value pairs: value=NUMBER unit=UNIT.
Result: value=1.5 unit=mL
